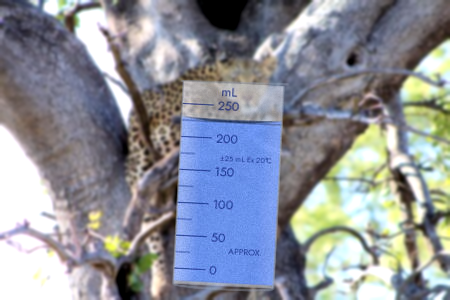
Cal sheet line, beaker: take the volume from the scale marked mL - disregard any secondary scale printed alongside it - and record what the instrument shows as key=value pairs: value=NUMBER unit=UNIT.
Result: value=225 unit=mL
